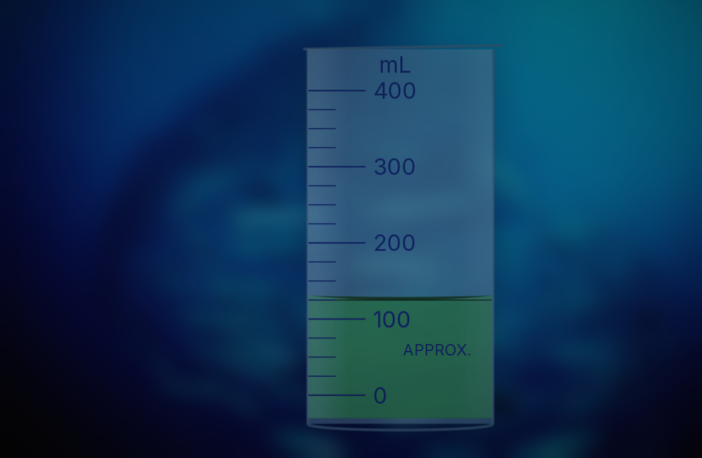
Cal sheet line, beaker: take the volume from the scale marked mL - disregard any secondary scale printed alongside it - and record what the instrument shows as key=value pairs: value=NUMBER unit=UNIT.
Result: value=125 unit=mL
